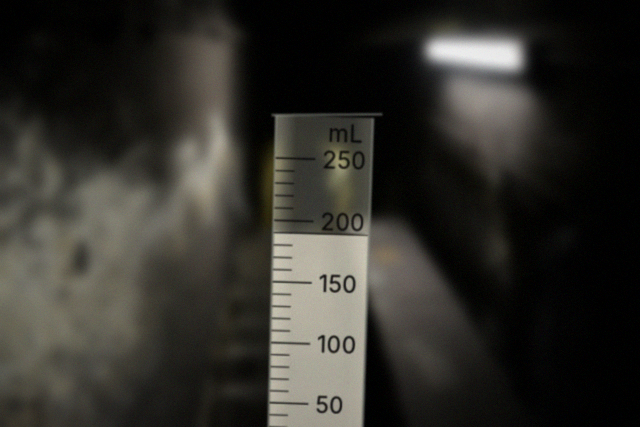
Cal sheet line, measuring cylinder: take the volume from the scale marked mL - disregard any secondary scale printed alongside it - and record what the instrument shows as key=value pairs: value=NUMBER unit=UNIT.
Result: value=190 unit=mL
